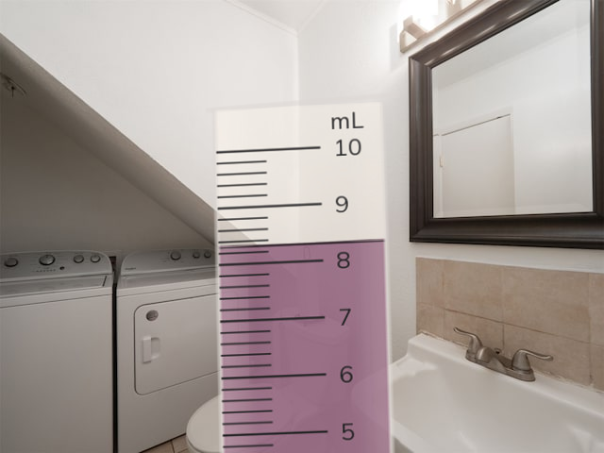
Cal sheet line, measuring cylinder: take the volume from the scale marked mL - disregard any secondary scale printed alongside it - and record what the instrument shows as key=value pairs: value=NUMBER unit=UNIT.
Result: value=8.3 unit=mL
